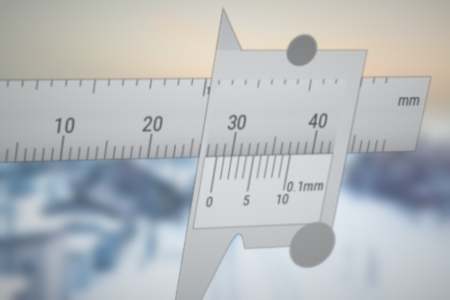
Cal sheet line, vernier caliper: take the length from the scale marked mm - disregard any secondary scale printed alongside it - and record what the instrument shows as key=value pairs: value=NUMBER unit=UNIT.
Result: value=28.2 unit=mm
